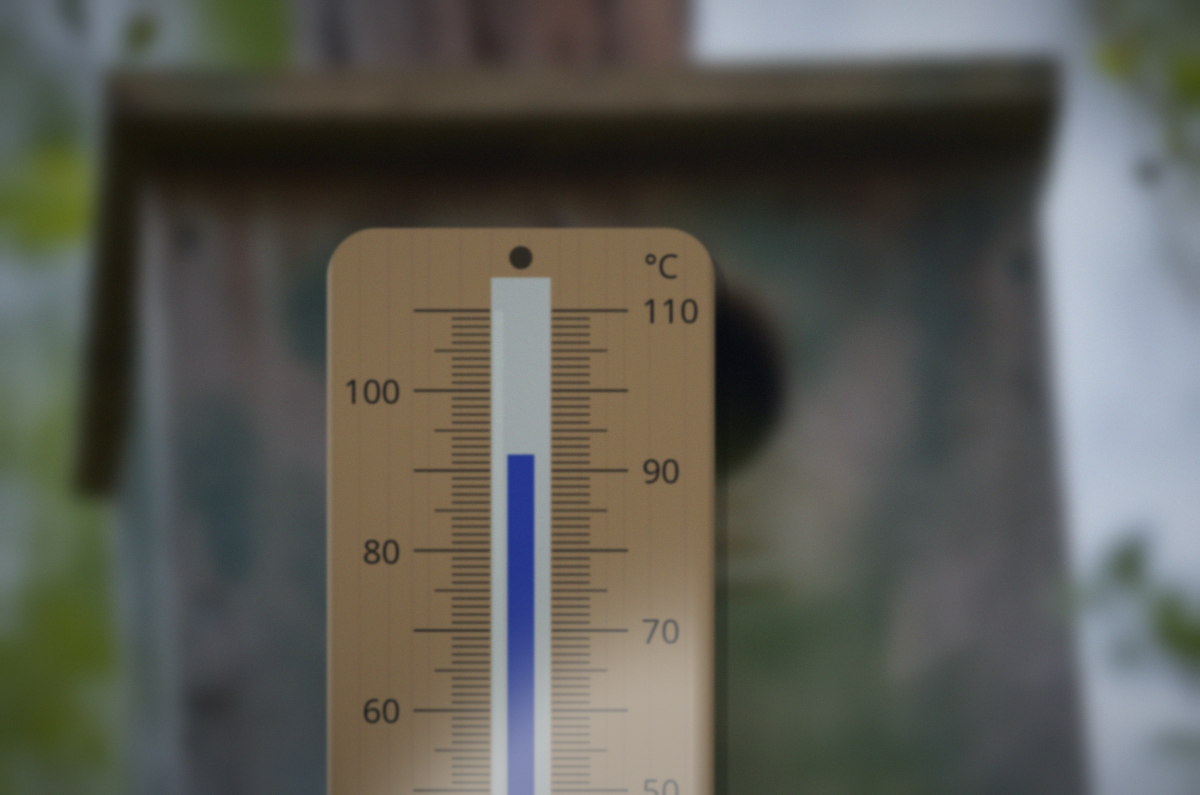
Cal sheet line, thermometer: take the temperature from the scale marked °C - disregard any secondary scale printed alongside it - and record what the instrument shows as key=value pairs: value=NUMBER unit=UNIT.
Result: value=92 unit=°C
